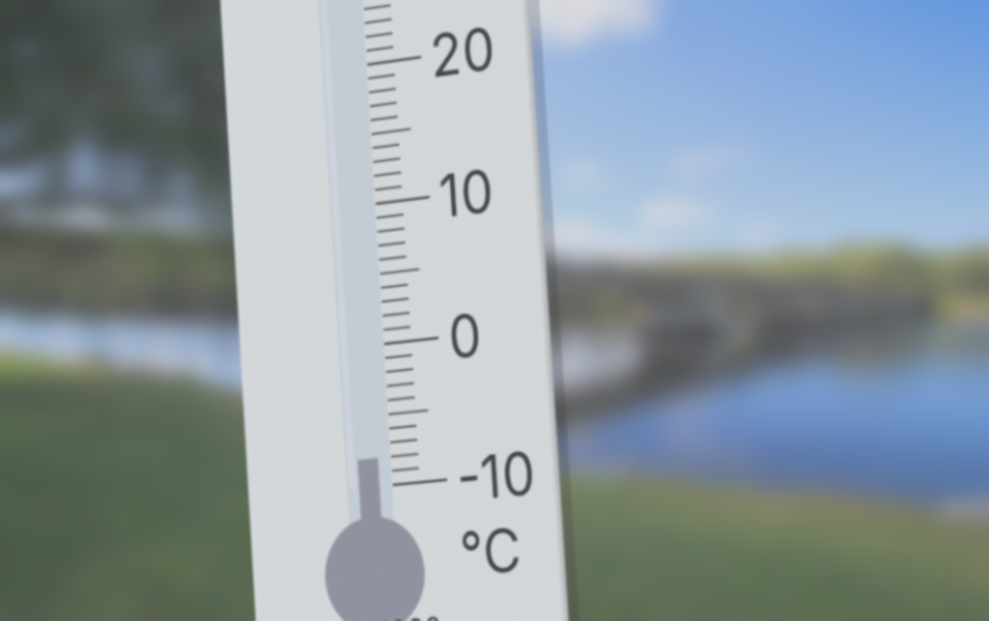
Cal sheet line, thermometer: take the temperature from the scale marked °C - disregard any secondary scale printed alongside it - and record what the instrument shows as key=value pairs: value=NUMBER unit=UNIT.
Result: value=-8 unit=°C
